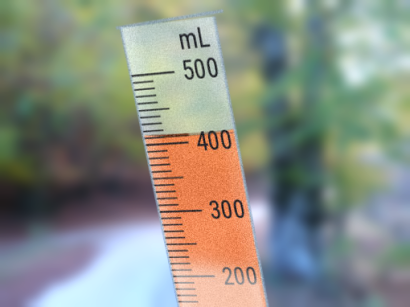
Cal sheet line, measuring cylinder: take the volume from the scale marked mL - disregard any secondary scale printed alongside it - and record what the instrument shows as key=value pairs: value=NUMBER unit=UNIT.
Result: value=410 unit=mL
